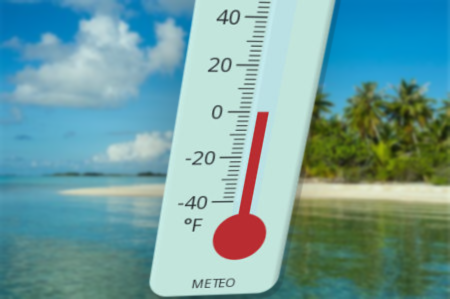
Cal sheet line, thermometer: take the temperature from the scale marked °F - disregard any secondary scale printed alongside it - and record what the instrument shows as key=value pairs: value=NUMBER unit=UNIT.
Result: value=0 unit=°F
